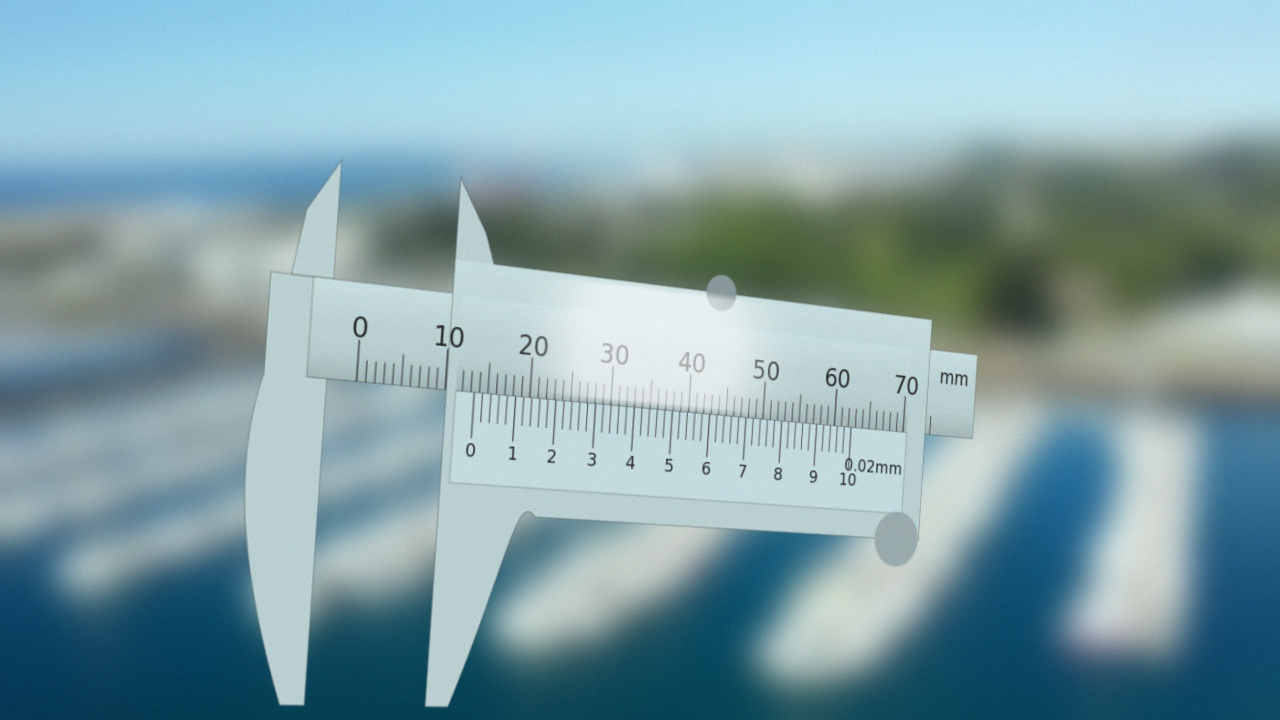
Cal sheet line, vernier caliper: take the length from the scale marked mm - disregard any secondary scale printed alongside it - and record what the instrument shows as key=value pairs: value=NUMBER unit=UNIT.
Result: value=13.4 unit=mm
